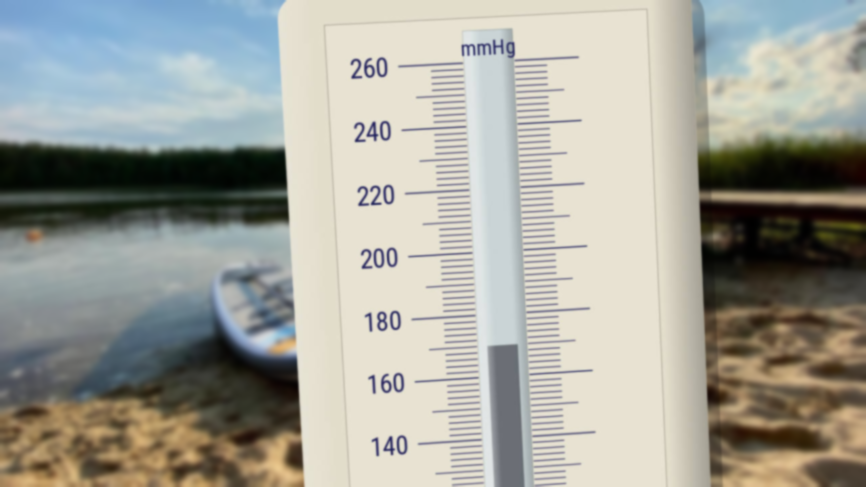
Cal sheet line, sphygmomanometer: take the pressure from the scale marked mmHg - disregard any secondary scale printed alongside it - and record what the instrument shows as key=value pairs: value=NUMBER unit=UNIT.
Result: value=170 unit=mmHg
